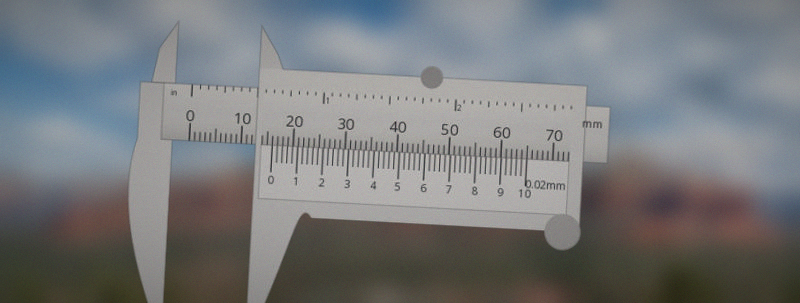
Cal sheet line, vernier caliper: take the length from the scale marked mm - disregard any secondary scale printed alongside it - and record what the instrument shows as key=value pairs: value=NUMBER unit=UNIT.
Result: value=16.0 unit=mm
